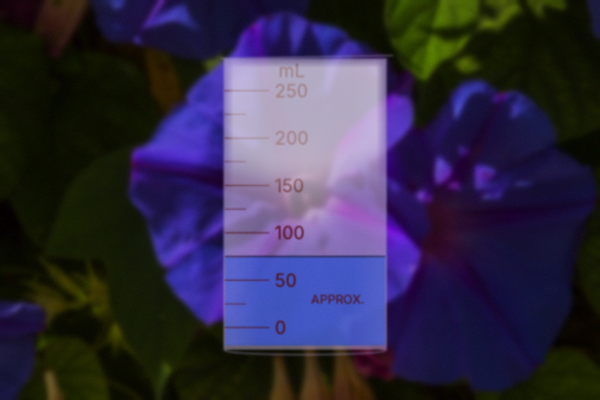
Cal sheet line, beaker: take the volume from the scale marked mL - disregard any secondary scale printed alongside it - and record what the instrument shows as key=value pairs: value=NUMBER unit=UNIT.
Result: value=75 unit=mL
